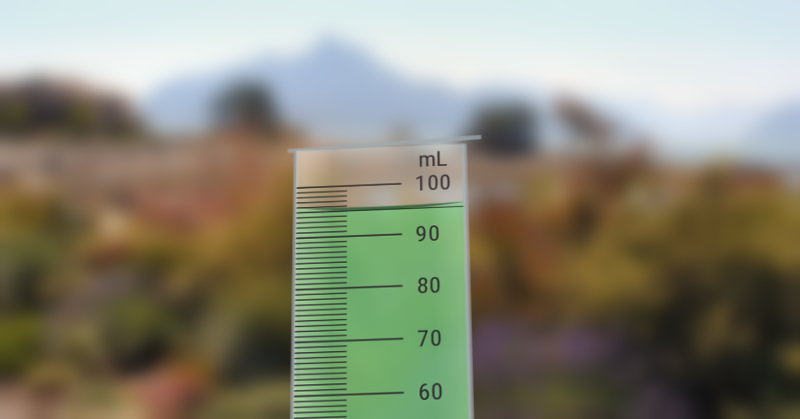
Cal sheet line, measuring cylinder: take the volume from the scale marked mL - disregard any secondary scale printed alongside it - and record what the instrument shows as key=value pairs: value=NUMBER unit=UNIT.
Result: value=95 unit=mL
